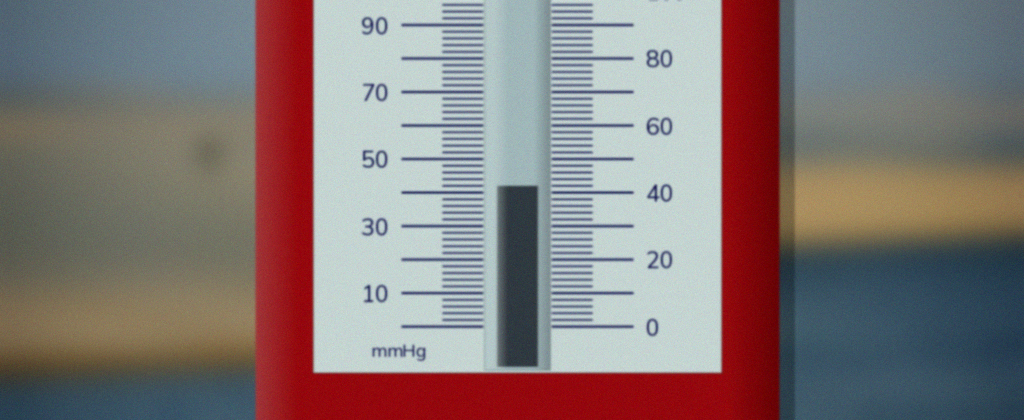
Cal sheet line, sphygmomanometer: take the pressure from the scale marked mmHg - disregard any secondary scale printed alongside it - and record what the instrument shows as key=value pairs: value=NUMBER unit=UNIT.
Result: value=42 unit=mmHg
